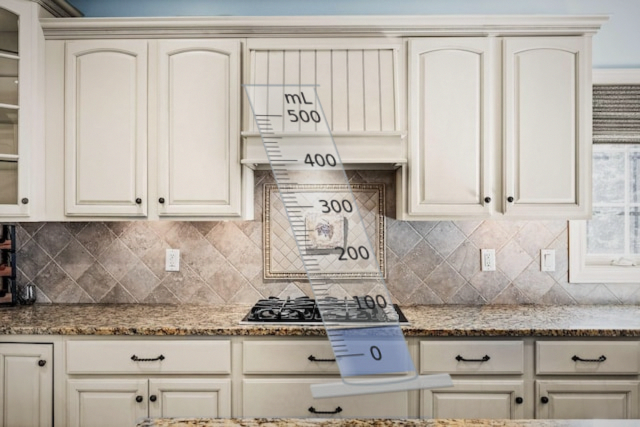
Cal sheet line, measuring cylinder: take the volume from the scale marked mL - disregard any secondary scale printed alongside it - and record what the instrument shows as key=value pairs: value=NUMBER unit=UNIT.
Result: value=50 unit=mL
